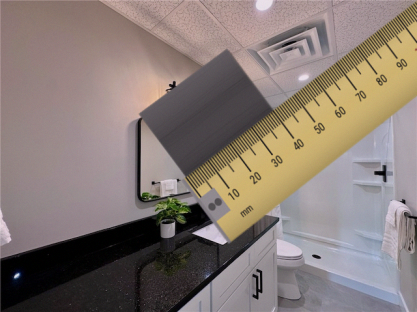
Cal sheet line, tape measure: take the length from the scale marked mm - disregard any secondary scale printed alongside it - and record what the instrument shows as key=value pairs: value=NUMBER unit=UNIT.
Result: value=40 unit=mm
